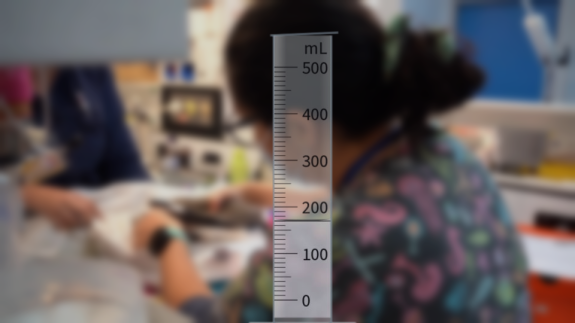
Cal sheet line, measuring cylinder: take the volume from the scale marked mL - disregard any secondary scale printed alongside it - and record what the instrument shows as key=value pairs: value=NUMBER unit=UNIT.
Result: value=170 unit=mL
